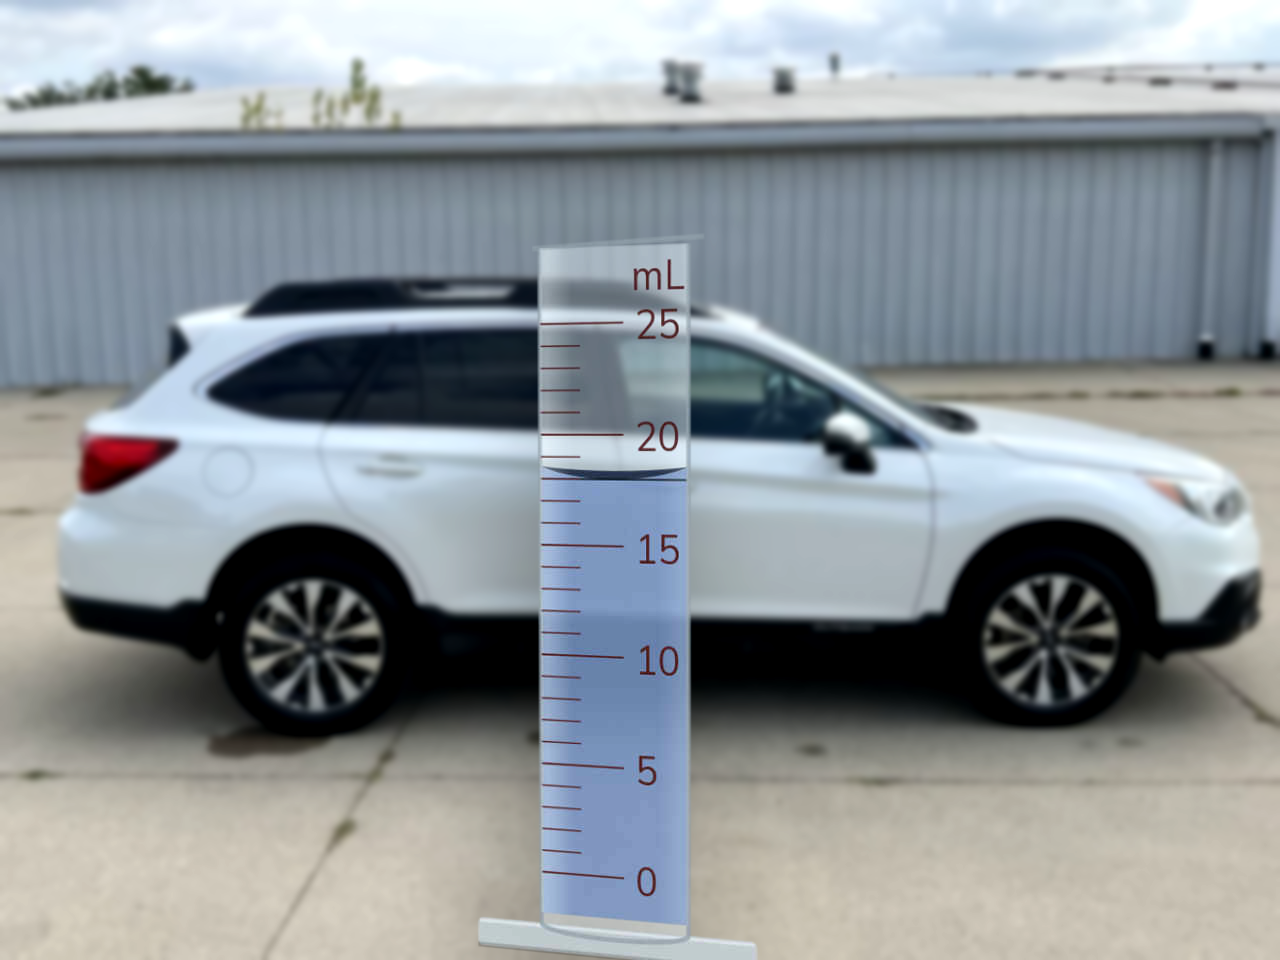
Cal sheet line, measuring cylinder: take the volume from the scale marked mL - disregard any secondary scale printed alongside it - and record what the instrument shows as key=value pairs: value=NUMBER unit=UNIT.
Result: value=18 unit=mL
